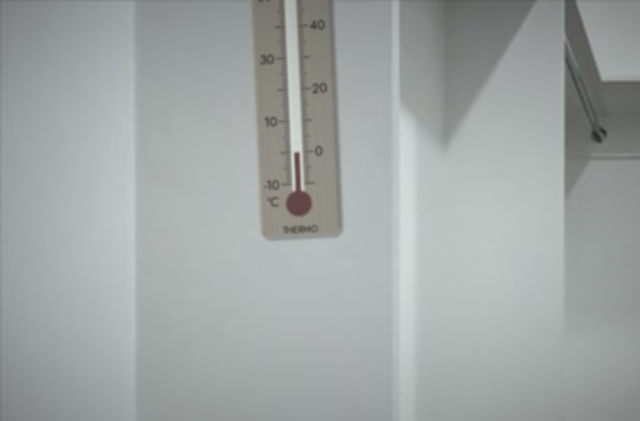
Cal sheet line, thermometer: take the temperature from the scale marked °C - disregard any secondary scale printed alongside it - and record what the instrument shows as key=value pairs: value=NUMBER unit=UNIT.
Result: value=0 unit=°C
